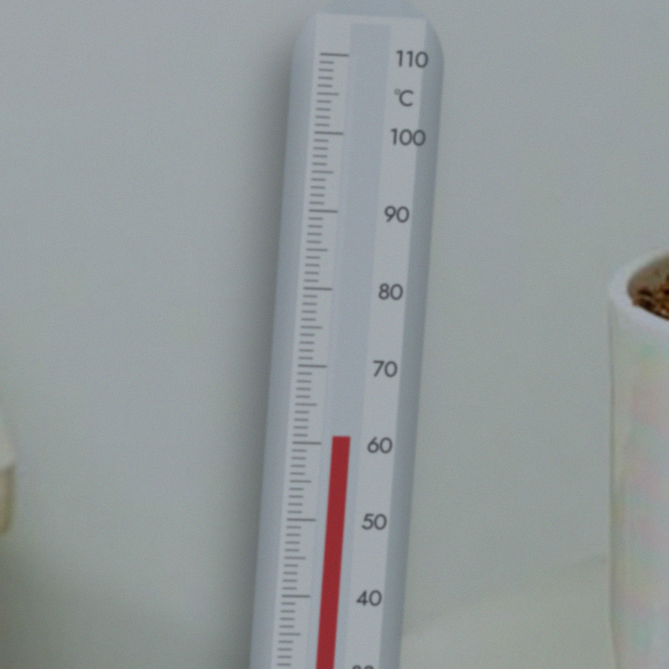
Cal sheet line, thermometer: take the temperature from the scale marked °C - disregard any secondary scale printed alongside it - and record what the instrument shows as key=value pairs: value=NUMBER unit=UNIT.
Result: value=61 unit=°C
